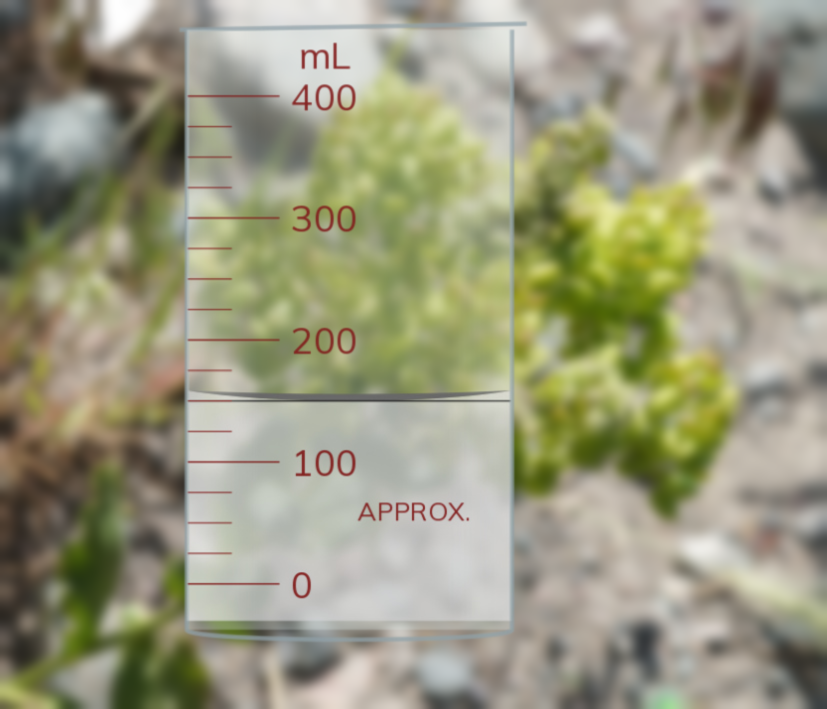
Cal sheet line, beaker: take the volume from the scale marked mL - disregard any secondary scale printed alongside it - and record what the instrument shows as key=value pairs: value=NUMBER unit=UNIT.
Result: value=150 unit=mL
